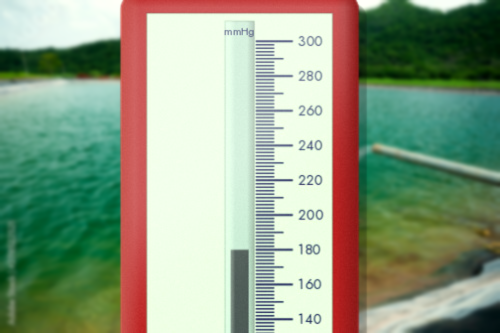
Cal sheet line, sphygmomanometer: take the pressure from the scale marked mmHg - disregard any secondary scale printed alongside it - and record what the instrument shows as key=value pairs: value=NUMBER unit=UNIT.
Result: value=180 unit=mmHg
